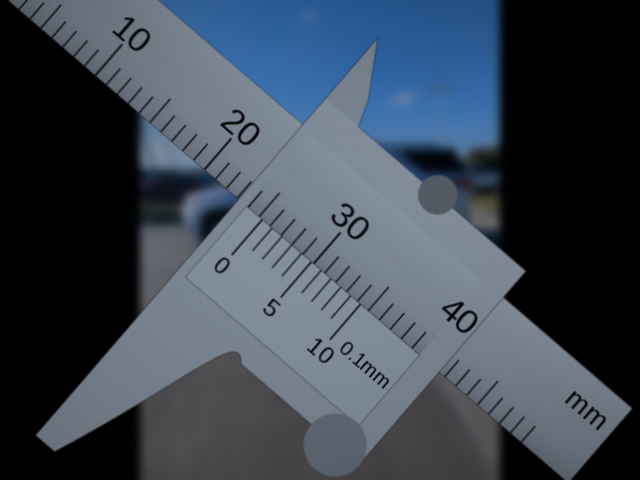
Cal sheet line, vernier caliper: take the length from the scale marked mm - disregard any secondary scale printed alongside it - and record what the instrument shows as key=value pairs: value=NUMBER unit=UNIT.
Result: value=25.3 unit=mm
